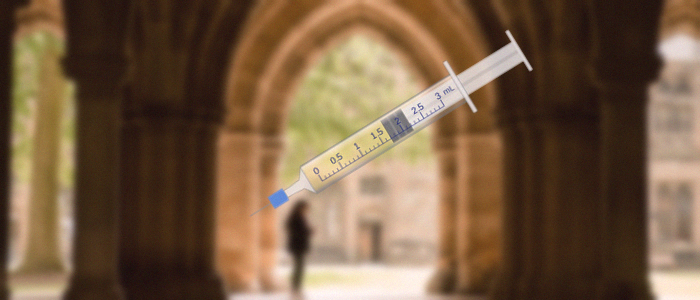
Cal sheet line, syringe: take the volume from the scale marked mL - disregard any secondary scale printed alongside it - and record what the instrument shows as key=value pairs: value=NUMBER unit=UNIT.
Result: value=1.7 unit=mL
